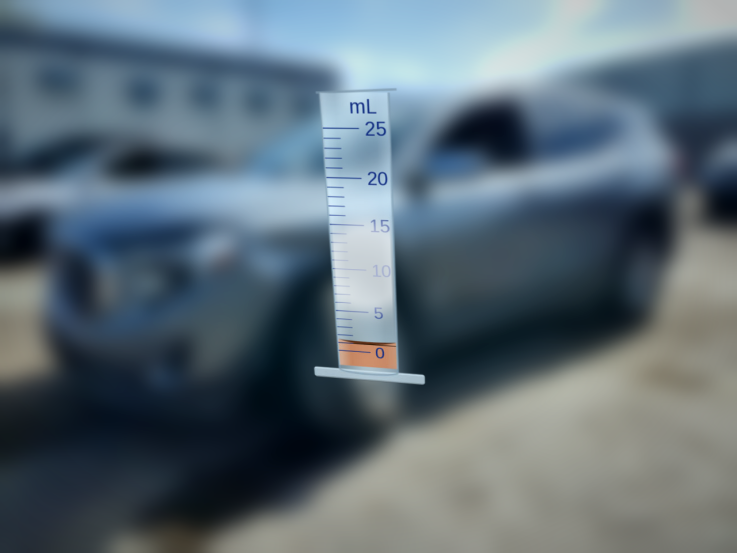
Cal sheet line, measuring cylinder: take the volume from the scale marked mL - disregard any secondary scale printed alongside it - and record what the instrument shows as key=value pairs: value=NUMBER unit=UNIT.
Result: value=1 unit=mL
